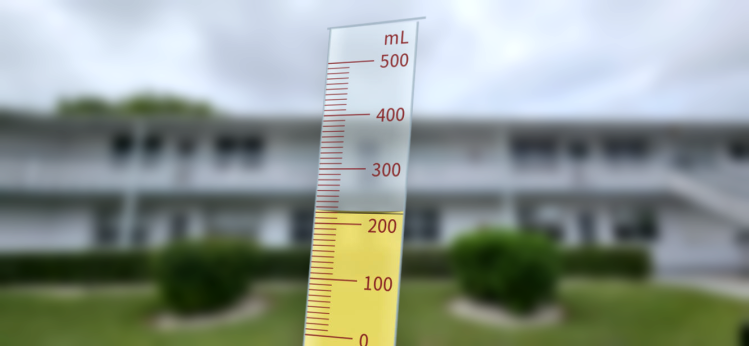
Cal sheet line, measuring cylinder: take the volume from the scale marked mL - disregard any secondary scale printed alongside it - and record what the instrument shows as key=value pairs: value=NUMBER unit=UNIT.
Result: value=220 unit=mL
